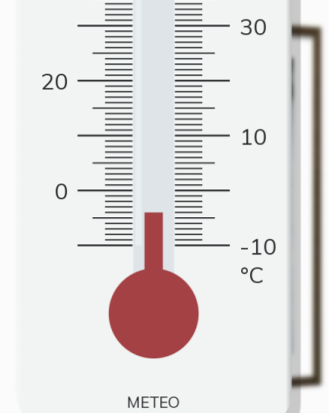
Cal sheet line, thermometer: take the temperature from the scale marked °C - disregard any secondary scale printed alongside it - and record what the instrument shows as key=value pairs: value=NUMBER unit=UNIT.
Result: value=-4 unit=°C
